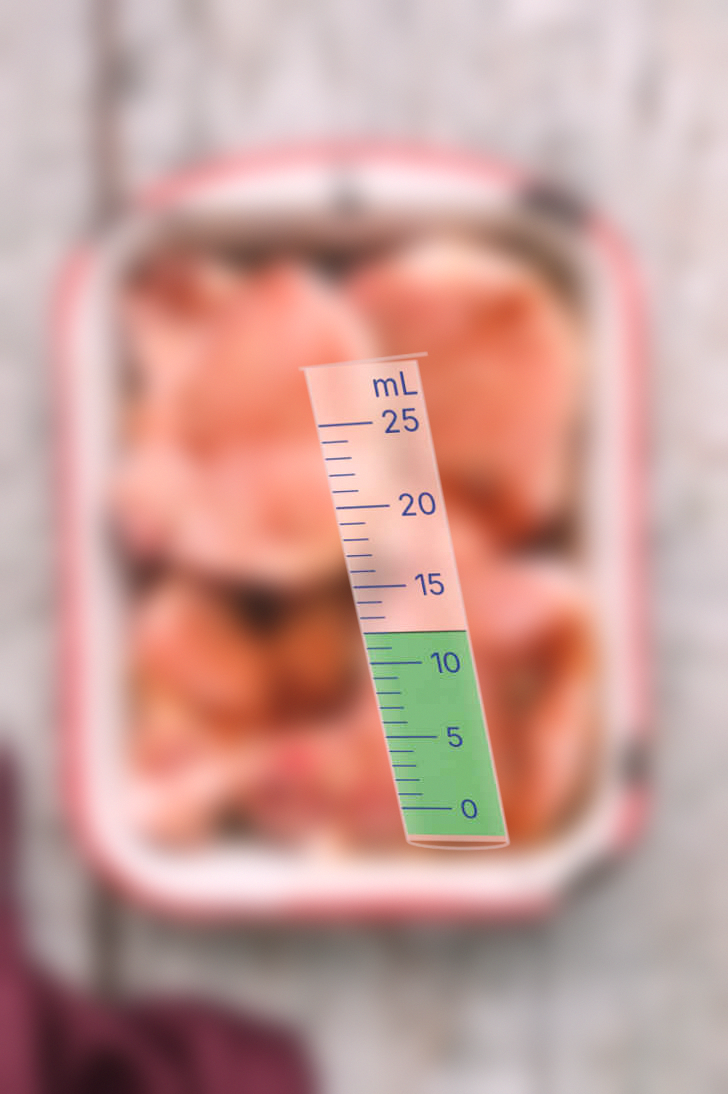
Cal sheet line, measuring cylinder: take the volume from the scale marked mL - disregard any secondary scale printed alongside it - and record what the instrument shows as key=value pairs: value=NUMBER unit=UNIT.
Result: value=12 unit=mL
